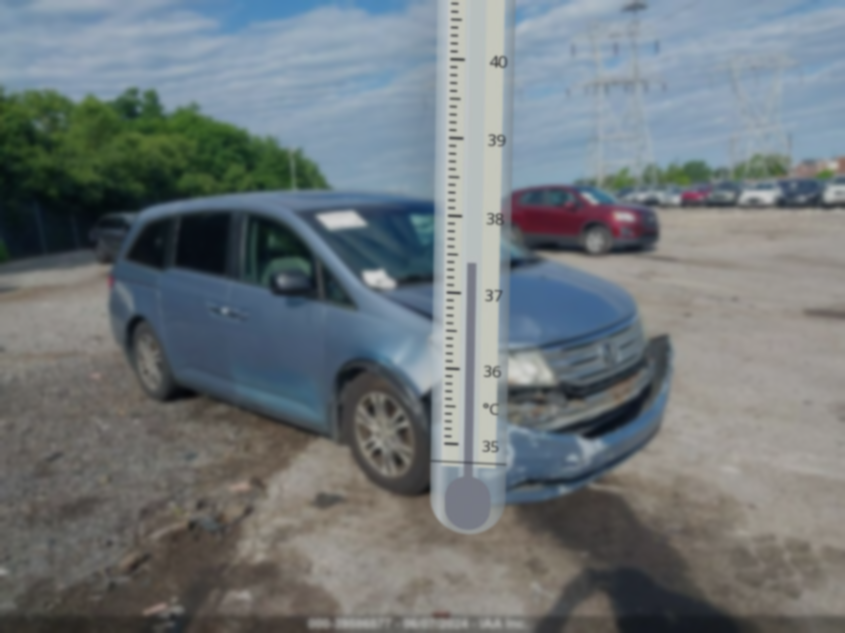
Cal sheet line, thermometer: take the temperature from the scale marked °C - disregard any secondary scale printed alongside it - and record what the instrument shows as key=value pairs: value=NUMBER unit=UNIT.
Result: value=37.4 unit=°C
